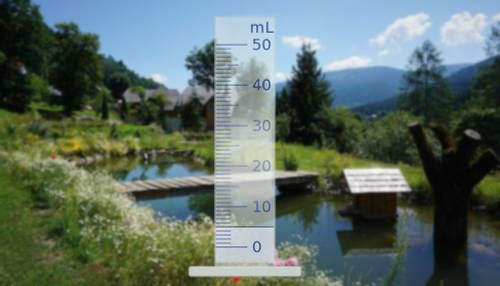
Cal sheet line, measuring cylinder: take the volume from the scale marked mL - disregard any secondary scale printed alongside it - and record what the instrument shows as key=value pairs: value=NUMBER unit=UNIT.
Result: value=5 unit=mL
